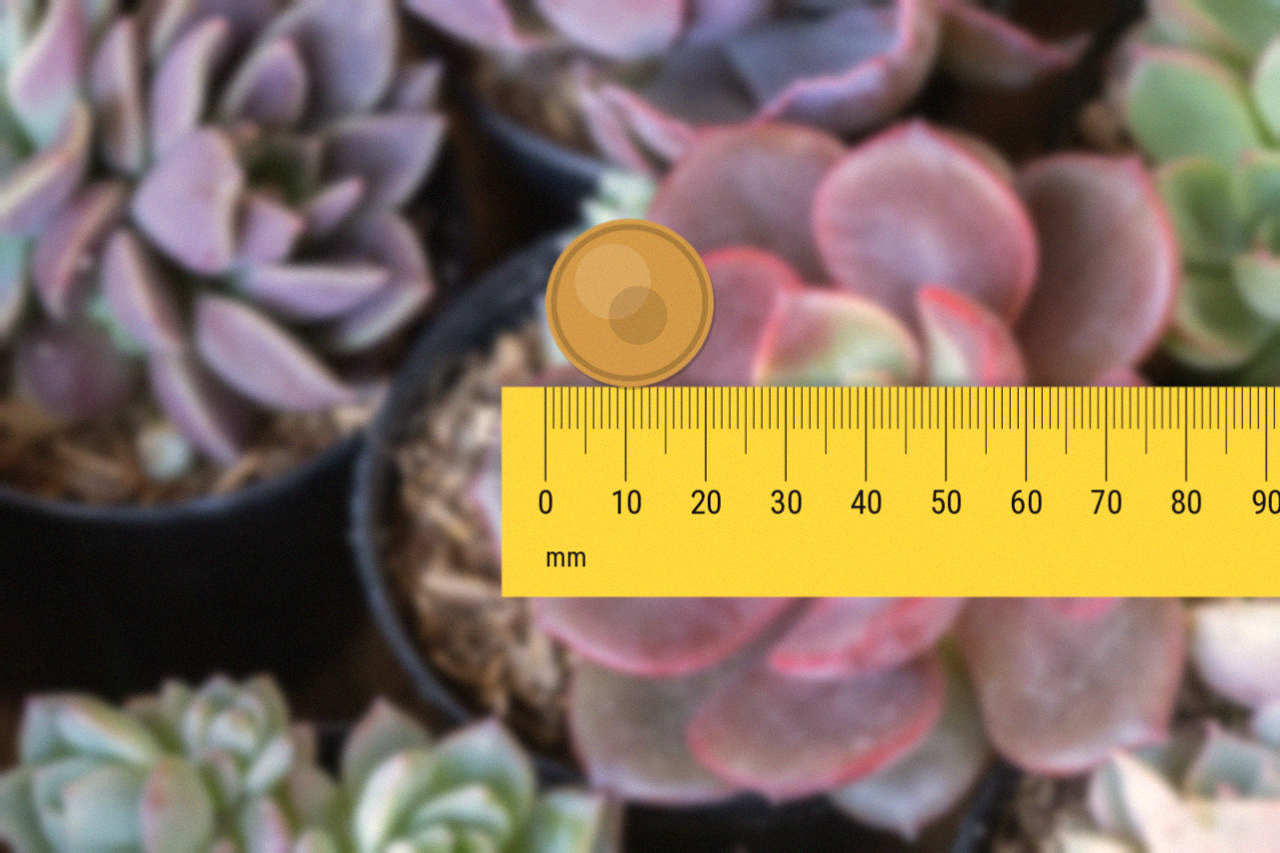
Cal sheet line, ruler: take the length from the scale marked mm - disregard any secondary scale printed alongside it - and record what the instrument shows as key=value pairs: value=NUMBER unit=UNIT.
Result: value=21 unit=mm
